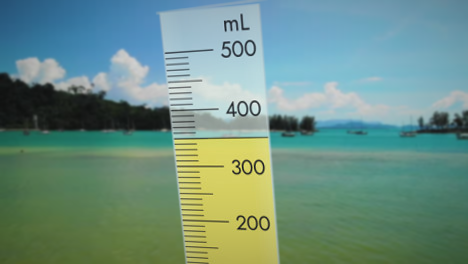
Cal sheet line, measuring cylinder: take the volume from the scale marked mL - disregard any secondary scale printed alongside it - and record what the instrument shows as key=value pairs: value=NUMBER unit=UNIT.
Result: value=350 unit=mL
